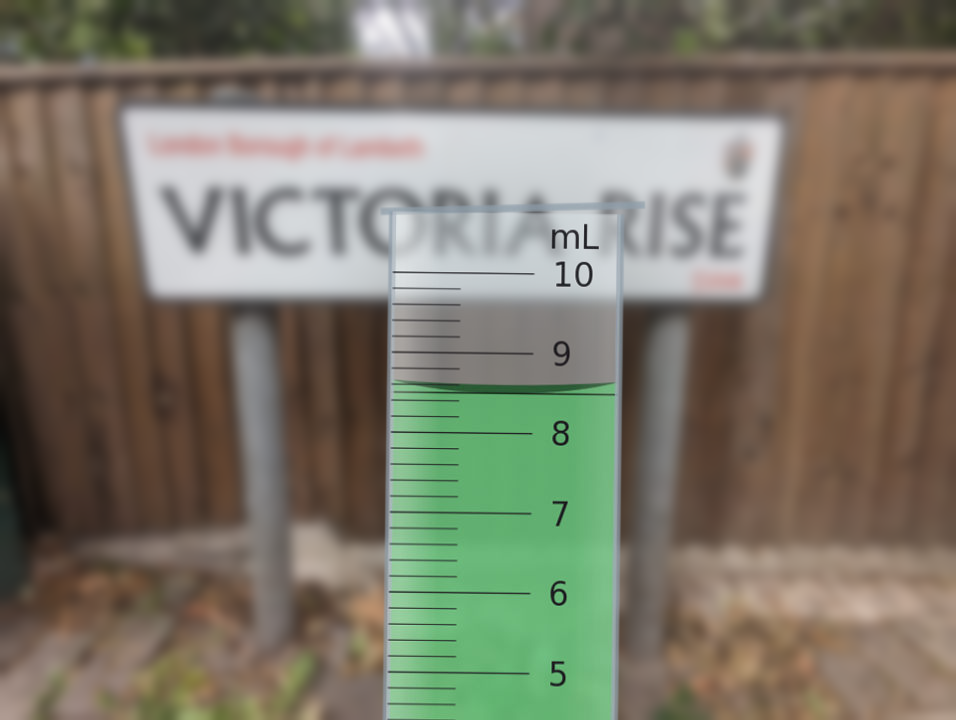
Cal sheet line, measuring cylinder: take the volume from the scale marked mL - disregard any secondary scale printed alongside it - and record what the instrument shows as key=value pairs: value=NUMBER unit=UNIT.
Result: value=8.5 unit=mL
